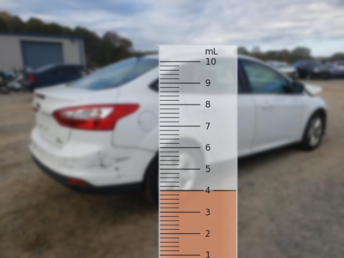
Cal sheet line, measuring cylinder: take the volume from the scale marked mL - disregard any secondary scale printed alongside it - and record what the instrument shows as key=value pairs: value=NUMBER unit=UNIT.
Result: value=4 unit=mL
